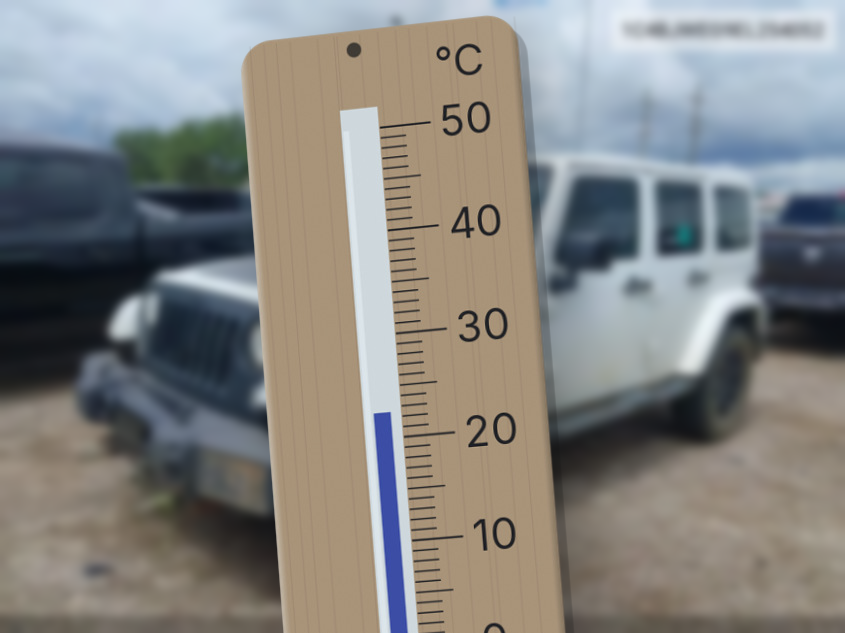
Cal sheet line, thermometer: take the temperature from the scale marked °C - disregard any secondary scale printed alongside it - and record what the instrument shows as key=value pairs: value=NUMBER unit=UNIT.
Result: value=22.5 unit=°C
